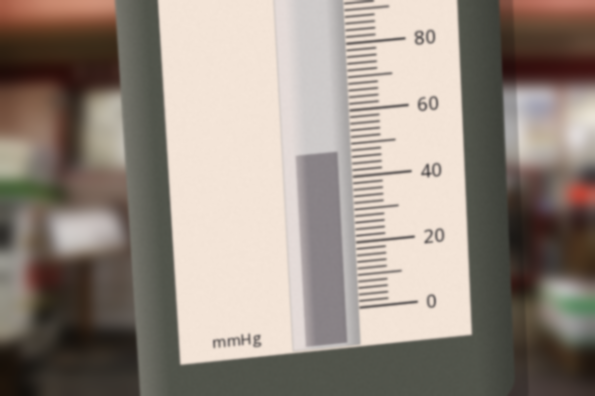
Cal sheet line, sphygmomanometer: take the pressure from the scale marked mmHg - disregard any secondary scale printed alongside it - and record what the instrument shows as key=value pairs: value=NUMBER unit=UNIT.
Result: value=48 unit=mmHg
